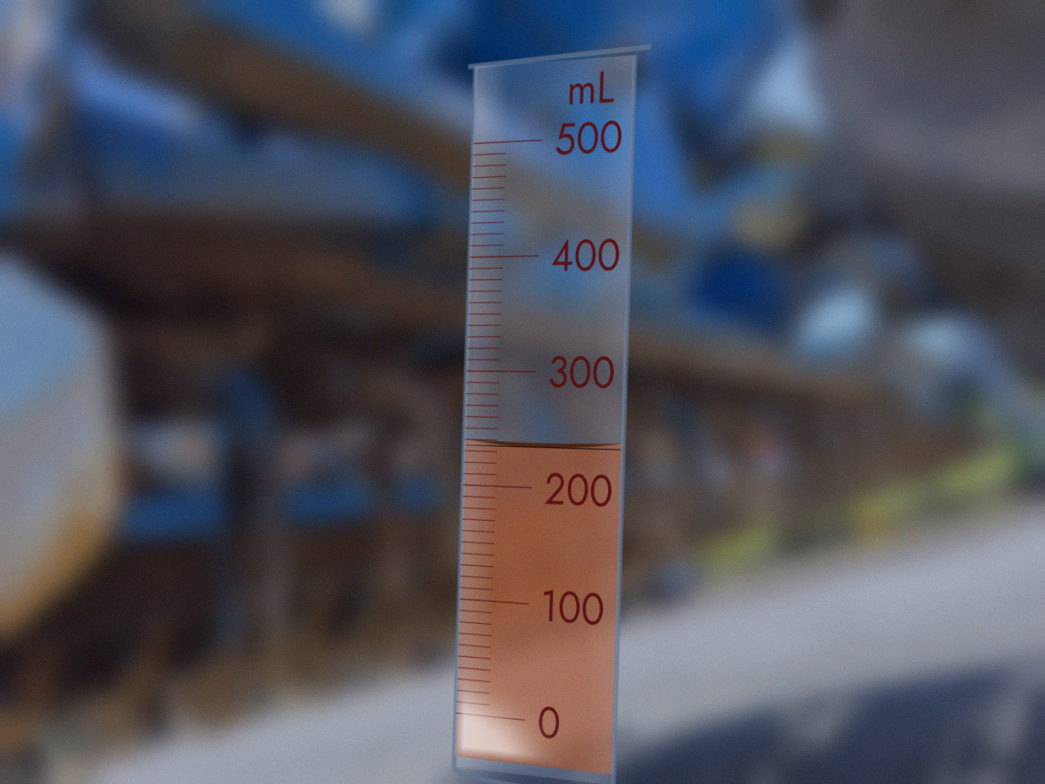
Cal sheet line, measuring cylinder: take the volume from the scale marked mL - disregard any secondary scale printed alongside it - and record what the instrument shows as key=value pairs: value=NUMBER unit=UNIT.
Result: value=235 unit=mL
